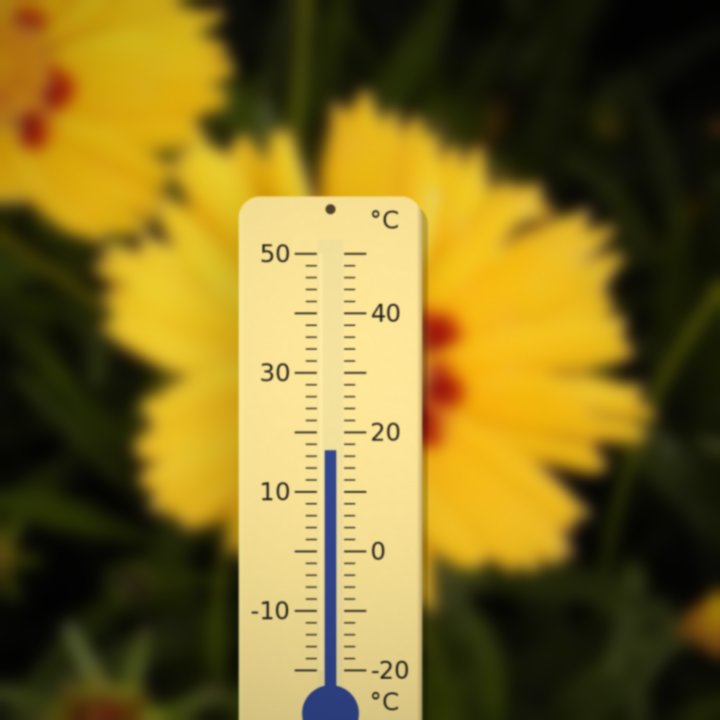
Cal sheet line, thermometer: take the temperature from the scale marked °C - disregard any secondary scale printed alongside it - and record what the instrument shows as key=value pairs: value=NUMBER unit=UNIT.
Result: value=17 unit=°C
